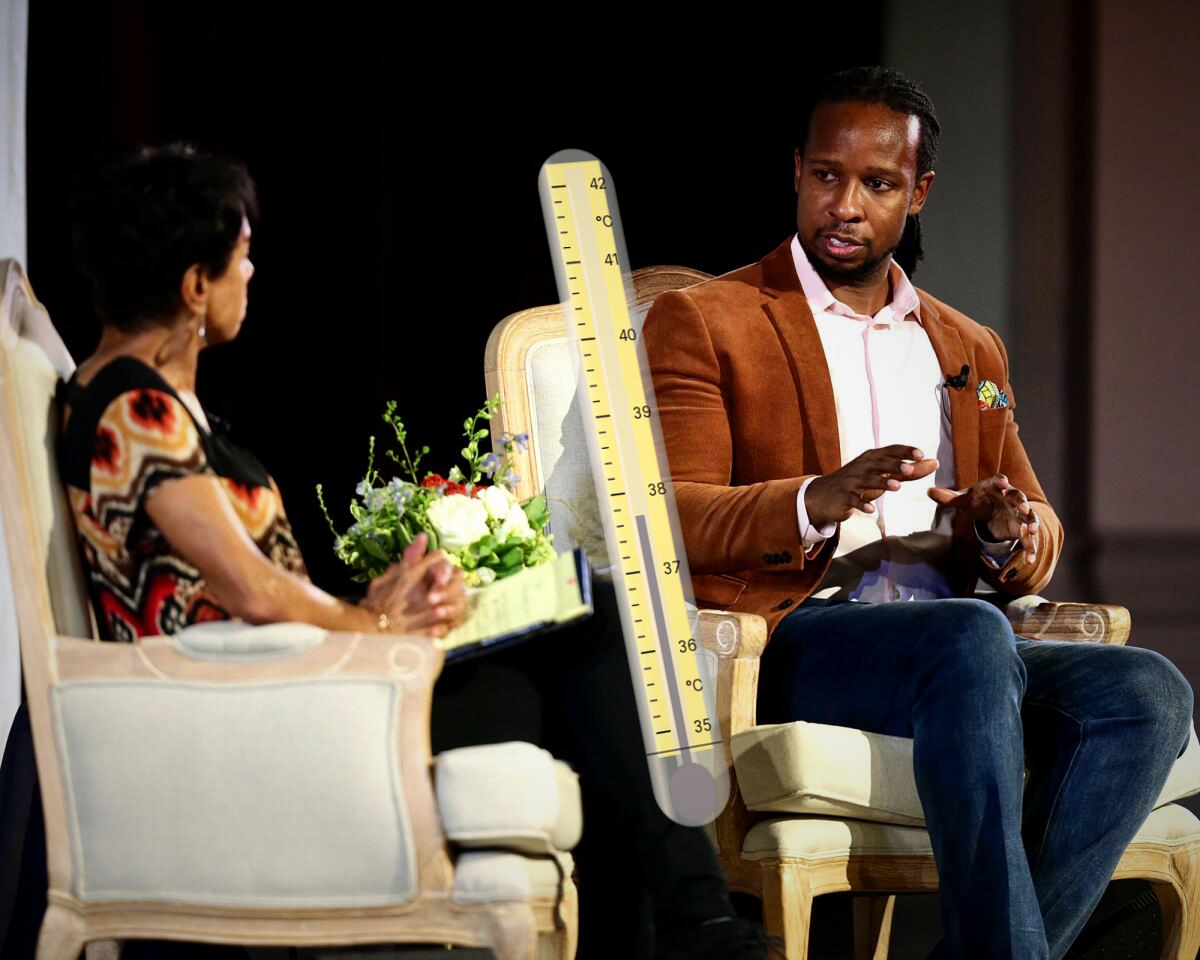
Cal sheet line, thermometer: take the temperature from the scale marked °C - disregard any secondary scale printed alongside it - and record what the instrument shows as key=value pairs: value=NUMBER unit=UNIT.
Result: value=37.7 unit=°C
